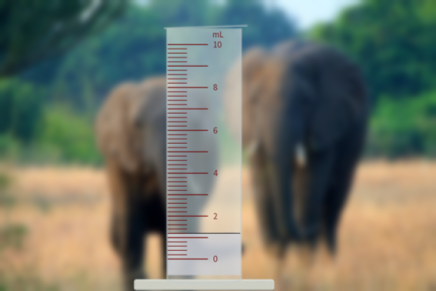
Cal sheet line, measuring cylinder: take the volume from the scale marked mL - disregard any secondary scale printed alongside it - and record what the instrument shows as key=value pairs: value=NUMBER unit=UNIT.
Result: value=1.2 unit=mL
